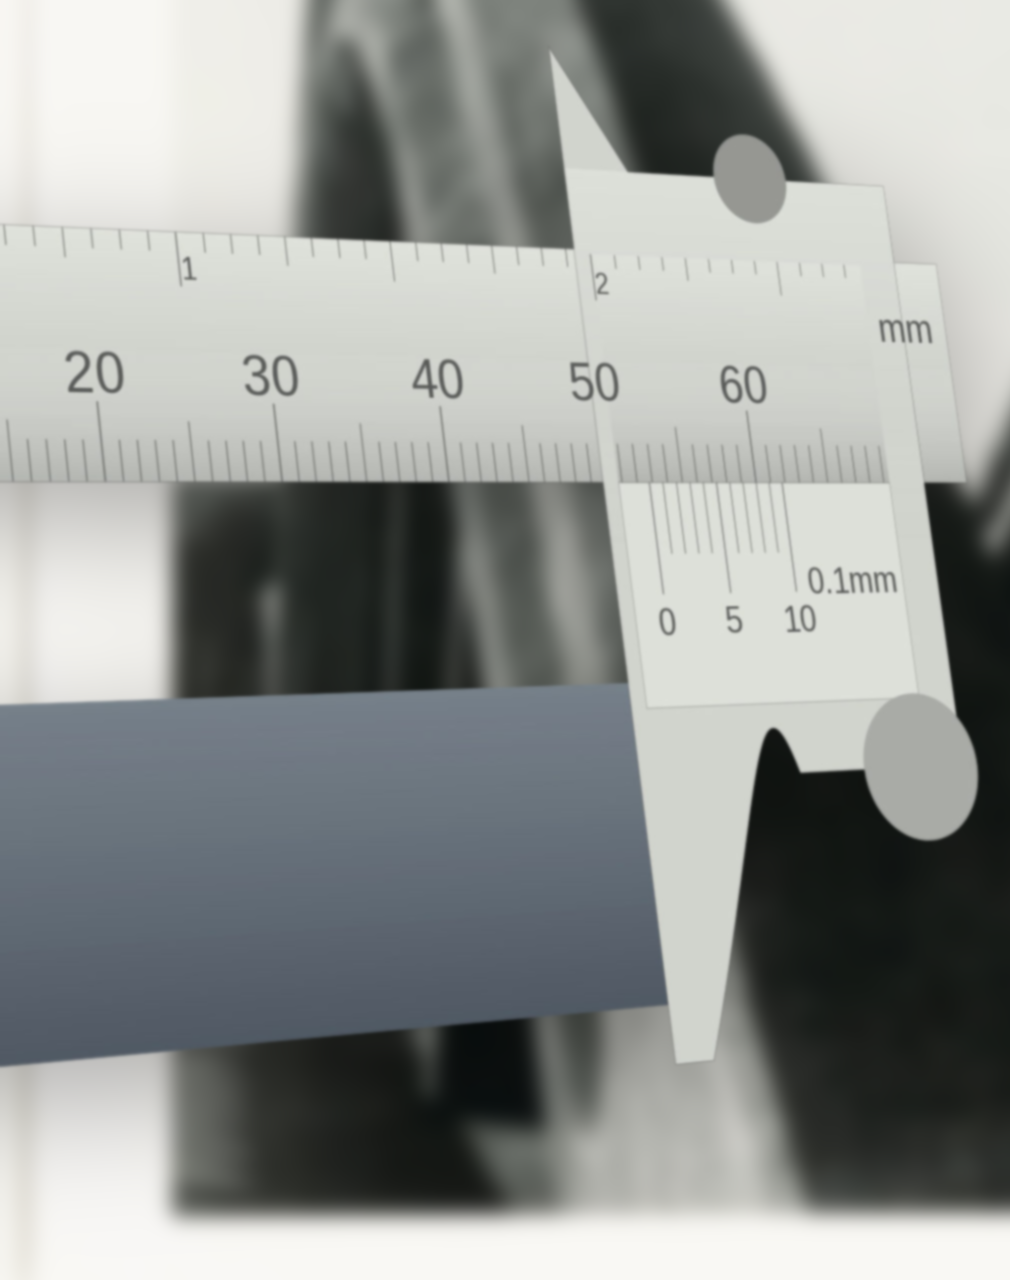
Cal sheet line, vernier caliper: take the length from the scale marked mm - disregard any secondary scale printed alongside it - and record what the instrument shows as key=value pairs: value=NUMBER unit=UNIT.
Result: value=52.8 unit=mm
